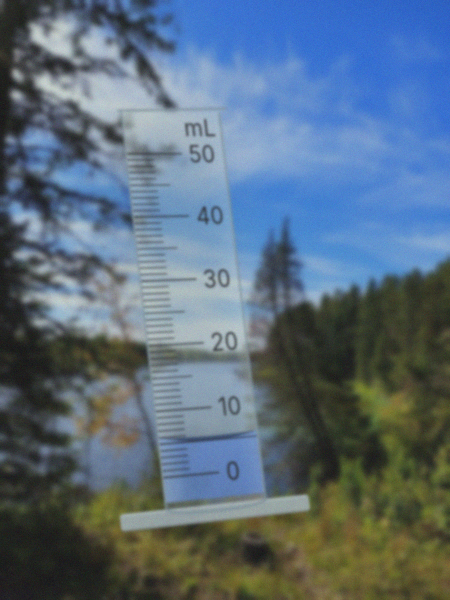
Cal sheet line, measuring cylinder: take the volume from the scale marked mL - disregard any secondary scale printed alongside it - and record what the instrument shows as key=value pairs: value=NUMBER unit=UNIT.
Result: value=5 unit=mL
